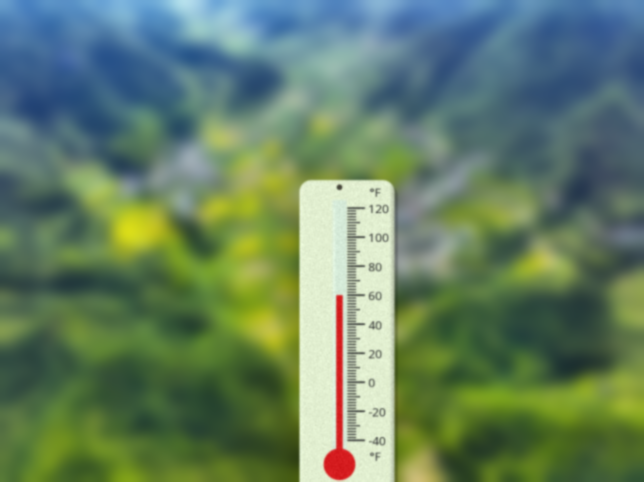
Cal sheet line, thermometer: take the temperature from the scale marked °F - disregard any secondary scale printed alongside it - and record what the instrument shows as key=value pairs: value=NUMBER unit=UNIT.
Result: value=60 unit=°F
